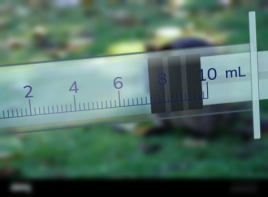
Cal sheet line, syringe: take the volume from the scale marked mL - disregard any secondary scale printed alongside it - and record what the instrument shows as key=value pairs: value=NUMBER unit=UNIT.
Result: value=7.4 unit=mL
